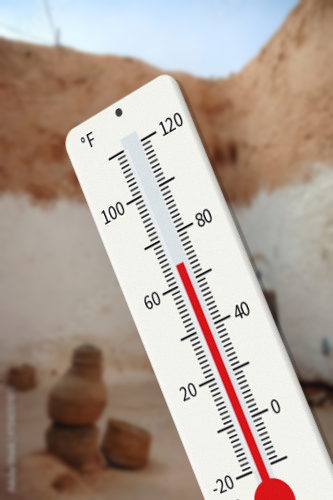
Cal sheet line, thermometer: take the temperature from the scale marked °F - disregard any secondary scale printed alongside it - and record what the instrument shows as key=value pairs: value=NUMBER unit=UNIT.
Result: value=68 unit=°F
